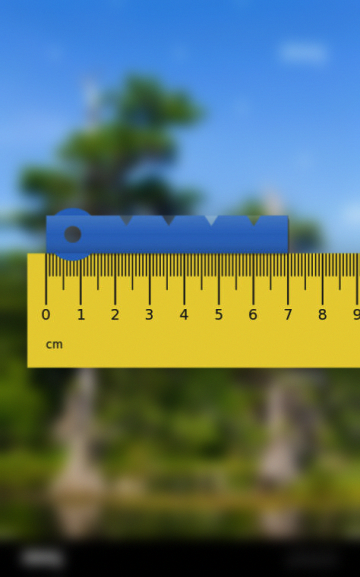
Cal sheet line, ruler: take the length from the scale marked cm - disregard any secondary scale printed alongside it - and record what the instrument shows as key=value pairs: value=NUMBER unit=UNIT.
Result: value=7 unit=cm
